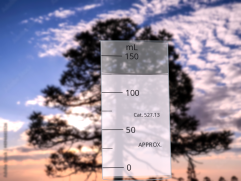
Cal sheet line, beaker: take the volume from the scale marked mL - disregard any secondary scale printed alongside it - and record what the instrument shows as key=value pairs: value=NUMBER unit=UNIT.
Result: value=125 unit=mL
